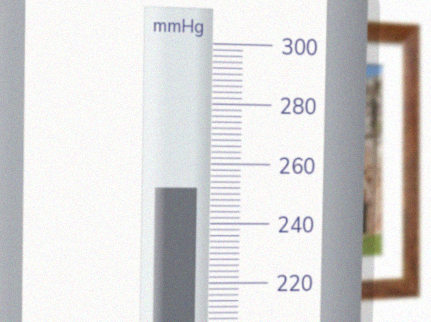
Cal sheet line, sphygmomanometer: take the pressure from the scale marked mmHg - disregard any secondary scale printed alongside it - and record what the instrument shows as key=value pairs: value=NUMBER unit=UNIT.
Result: value=252 unit=mmHg
